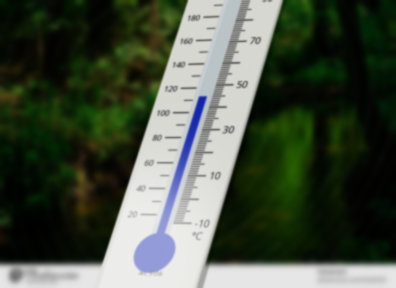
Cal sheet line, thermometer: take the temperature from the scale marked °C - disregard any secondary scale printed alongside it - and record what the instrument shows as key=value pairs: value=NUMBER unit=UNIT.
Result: value=45 unit=°C
